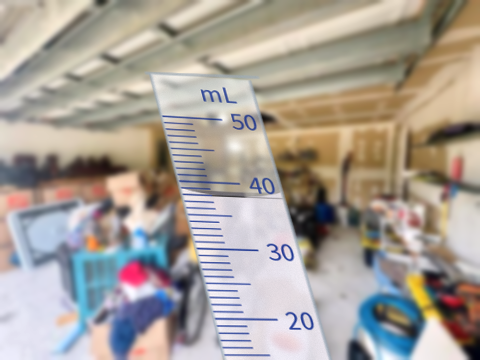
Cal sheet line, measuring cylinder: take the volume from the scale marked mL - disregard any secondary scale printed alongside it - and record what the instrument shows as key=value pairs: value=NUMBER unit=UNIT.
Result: value=38 unit=mL
